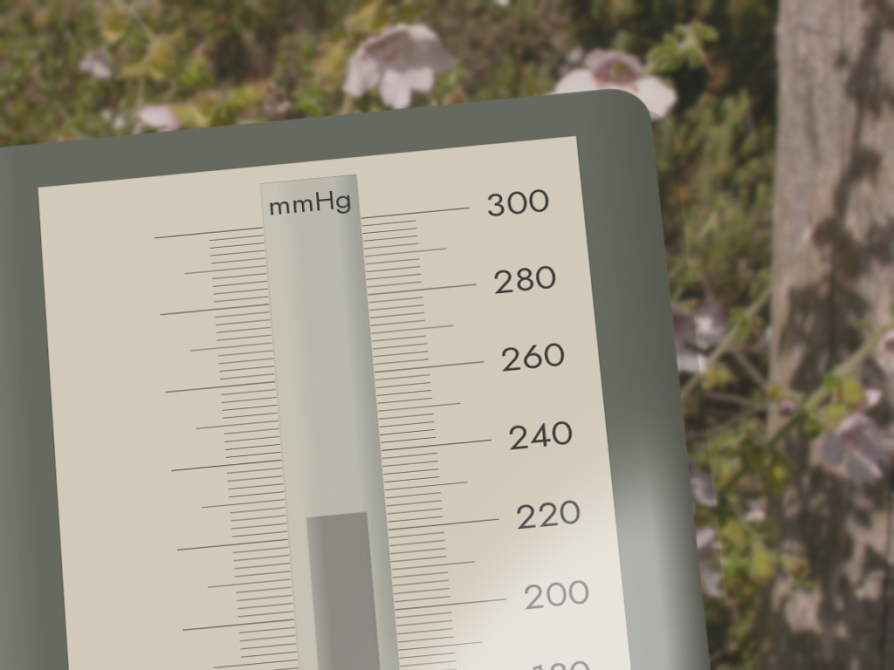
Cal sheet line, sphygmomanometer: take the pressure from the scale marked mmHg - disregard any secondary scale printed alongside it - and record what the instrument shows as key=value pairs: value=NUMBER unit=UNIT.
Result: value=225 unit=mmHg
